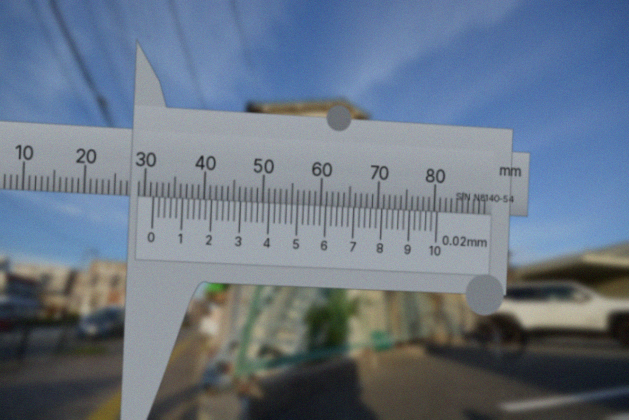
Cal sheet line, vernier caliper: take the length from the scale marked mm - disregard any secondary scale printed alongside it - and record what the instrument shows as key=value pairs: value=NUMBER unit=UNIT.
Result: value=31.5 unit=mm
